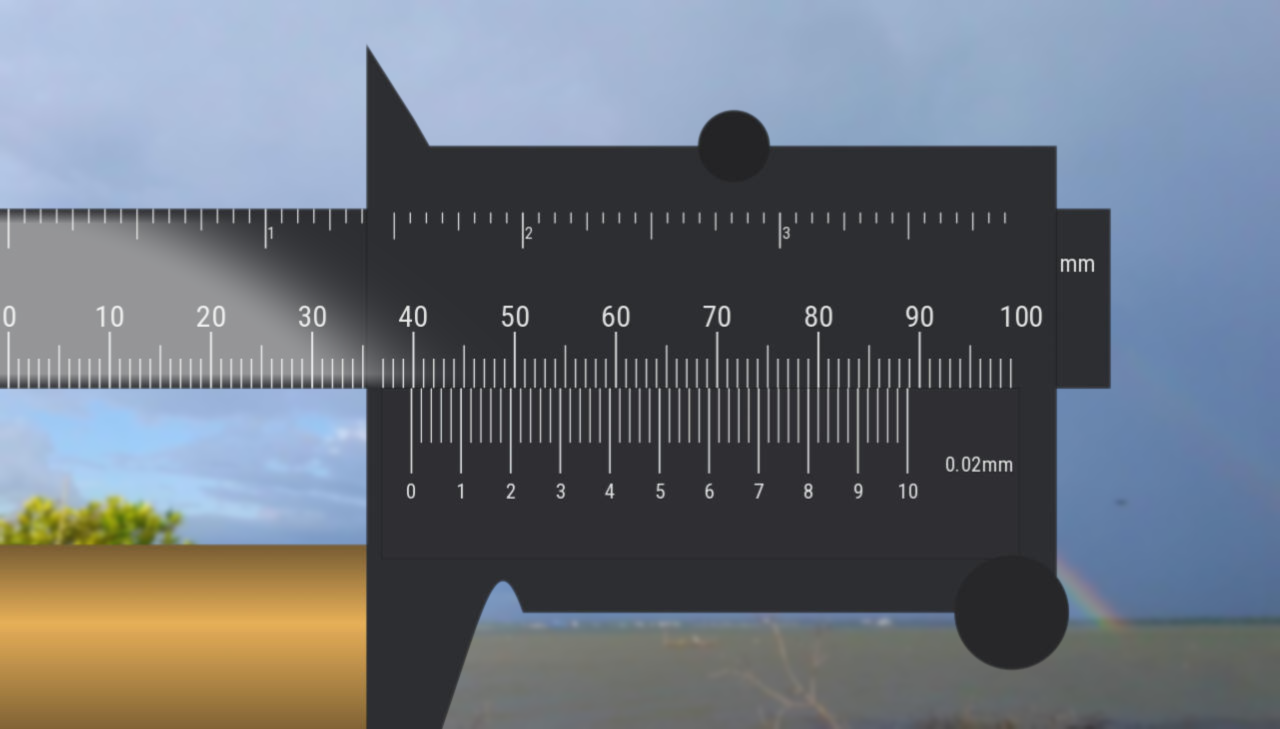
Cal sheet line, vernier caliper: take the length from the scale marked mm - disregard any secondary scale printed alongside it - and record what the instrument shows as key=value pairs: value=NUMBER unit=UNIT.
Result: value=39.8 unit=mm
